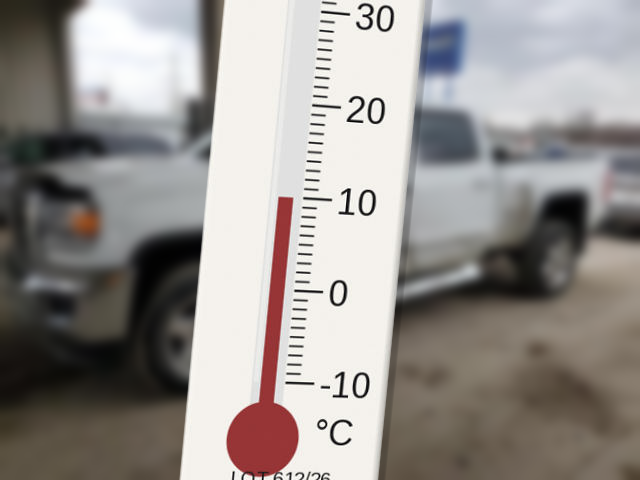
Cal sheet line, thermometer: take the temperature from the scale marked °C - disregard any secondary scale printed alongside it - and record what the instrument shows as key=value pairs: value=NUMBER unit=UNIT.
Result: value=10 unit=°C
